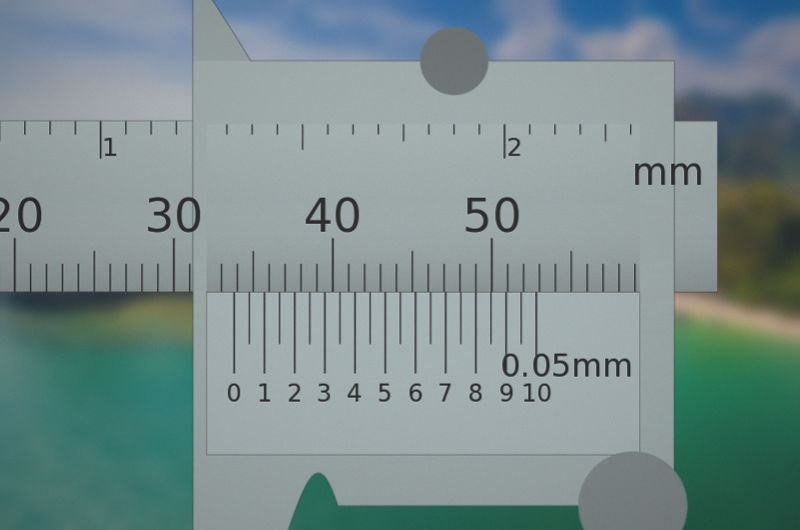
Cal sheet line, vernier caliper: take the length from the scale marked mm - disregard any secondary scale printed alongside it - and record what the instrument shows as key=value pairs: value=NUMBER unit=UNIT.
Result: value=33.8 unit=mm
